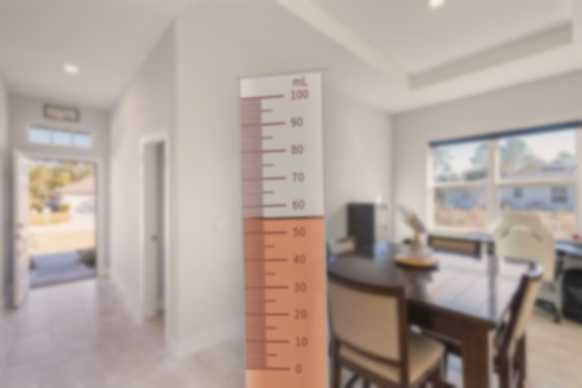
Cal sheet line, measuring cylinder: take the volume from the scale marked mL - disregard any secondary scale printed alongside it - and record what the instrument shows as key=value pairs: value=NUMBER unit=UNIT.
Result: value=55 unit=mL
